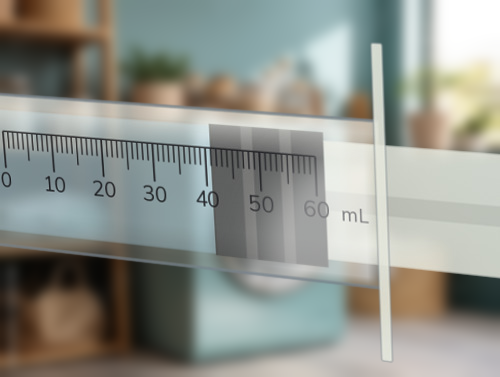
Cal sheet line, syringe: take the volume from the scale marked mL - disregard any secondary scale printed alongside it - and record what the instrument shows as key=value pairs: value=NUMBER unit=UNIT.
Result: value=41 unit=mL
